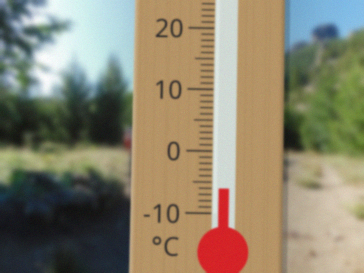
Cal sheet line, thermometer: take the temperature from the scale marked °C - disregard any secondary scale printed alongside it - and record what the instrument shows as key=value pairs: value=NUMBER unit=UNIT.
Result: value=-6 unit=°C
